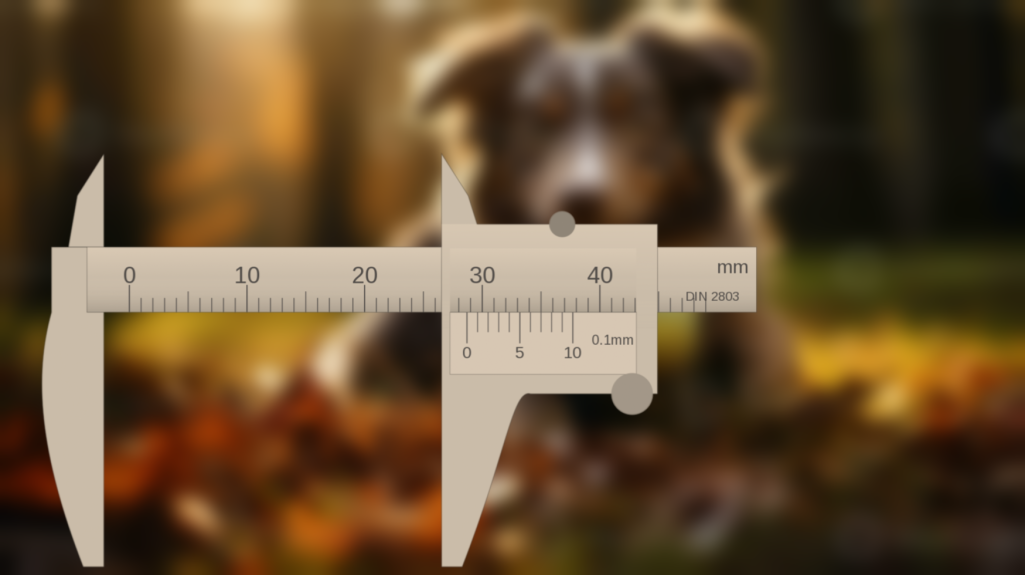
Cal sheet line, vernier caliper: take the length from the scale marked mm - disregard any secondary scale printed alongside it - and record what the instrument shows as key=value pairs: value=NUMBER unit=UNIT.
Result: value=28.7 unit=mm
